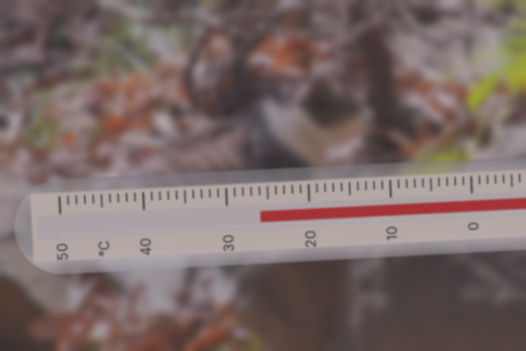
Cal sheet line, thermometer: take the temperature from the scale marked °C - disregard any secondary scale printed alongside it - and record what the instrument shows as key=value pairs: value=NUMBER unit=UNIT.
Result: value=26 unit=°C
